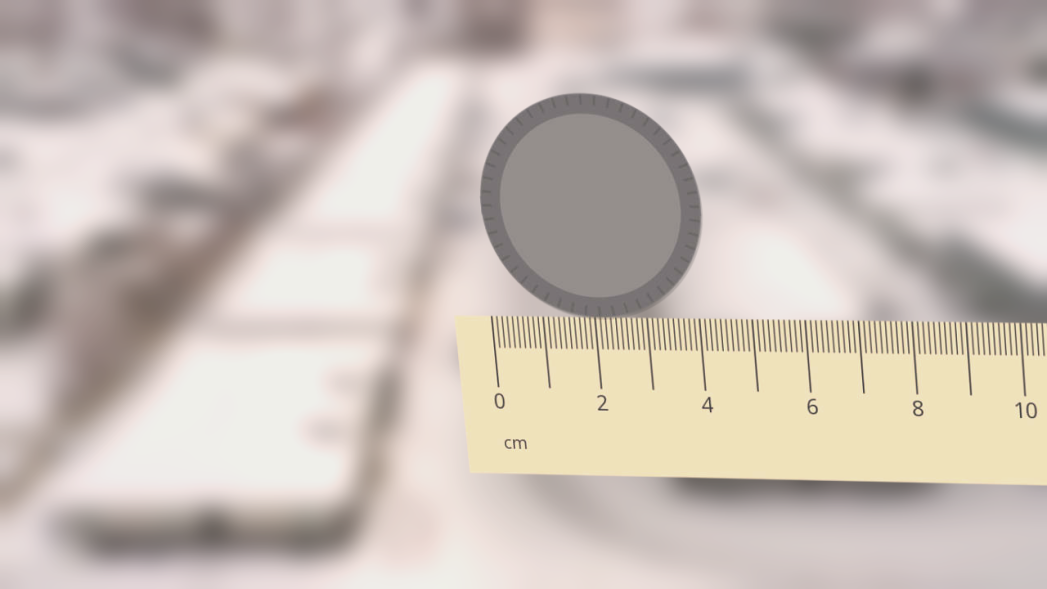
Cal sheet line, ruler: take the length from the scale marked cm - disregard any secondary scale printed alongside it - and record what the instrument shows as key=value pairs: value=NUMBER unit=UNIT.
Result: value=4.2 unit=cm
